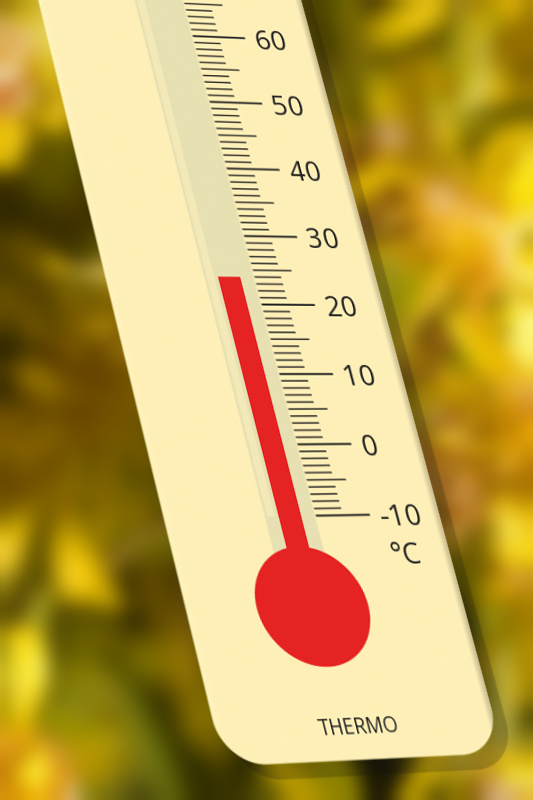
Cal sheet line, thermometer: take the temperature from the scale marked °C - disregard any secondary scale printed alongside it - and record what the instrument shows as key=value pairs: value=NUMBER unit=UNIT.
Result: value=24 unit=°C
